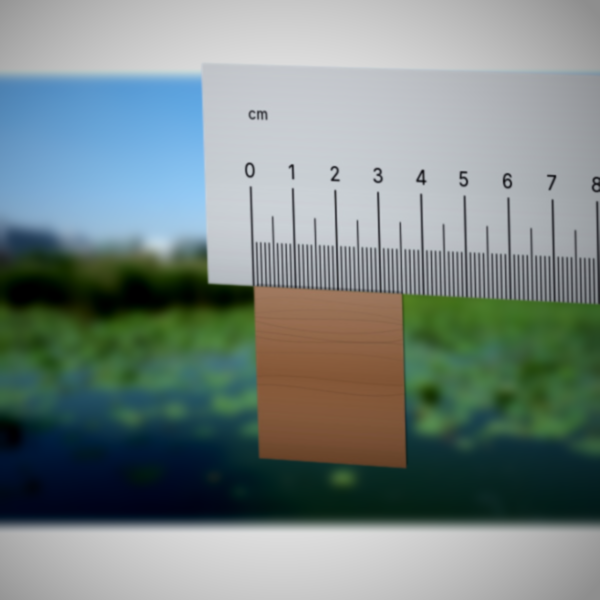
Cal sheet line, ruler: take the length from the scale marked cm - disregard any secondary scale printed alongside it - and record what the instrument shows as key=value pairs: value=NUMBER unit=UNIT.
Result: value=3.5 unit=cm
